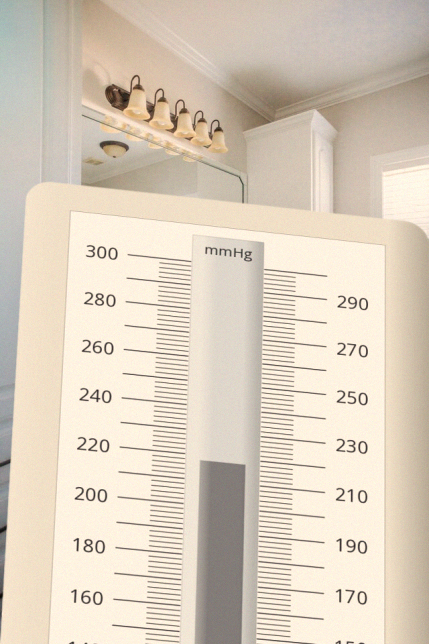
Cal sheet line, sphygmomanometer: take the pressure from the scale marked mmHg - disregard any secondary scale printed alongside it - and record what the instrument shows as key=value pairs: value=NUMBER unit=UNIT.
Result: value=218 unit=mmHg
